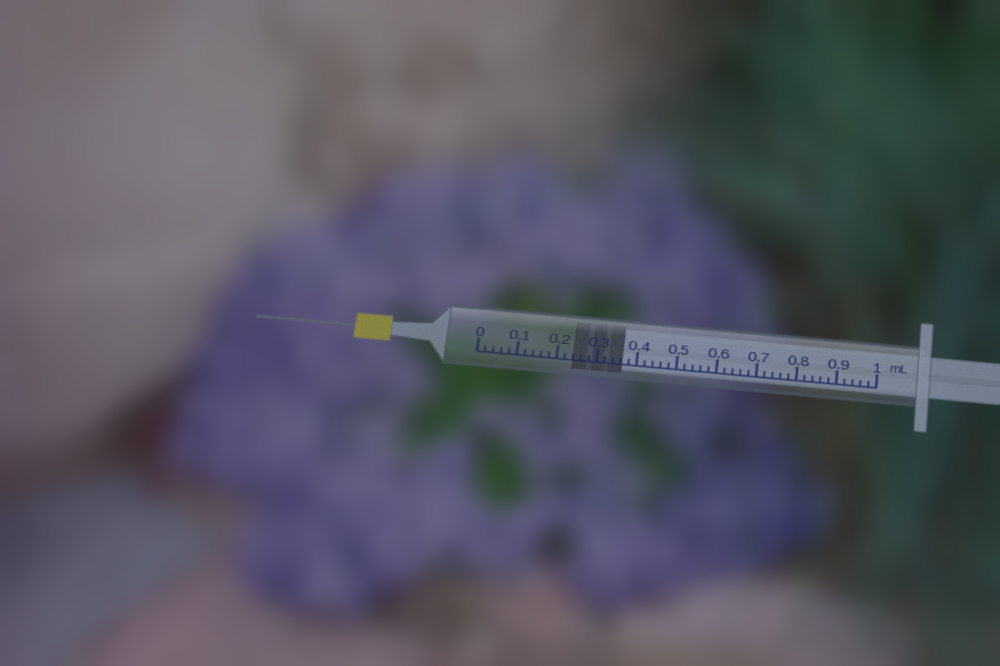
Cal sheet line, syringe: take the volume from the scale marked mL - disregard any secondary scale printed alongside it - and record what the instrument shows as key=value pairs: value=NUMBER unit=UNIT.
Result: value=0.24 unit=mL
